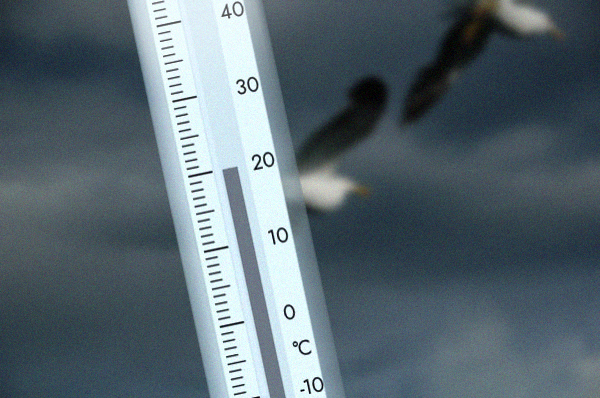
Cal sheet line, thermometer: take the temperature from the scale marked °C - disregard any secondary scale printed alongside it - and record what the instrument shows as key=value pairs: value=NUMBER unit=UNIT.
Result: value=20 unit=°C
